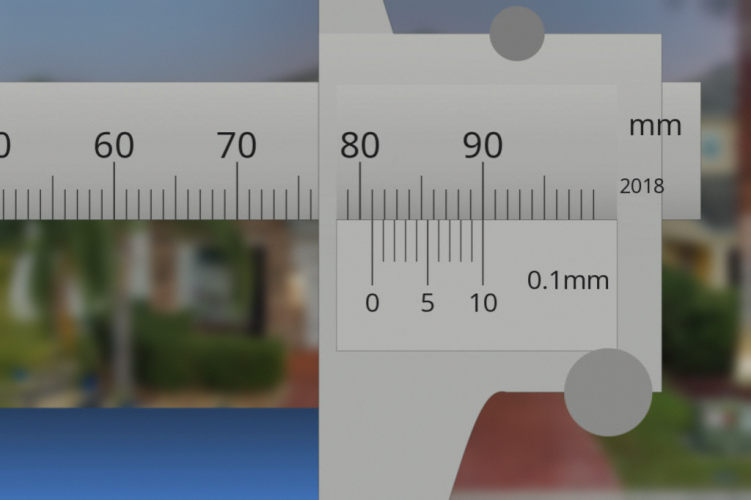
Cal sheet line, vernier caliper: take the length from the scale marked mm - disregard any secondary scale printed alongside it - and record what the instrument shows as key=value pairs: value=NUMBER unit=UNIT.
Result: value=81.0 unit=mm
